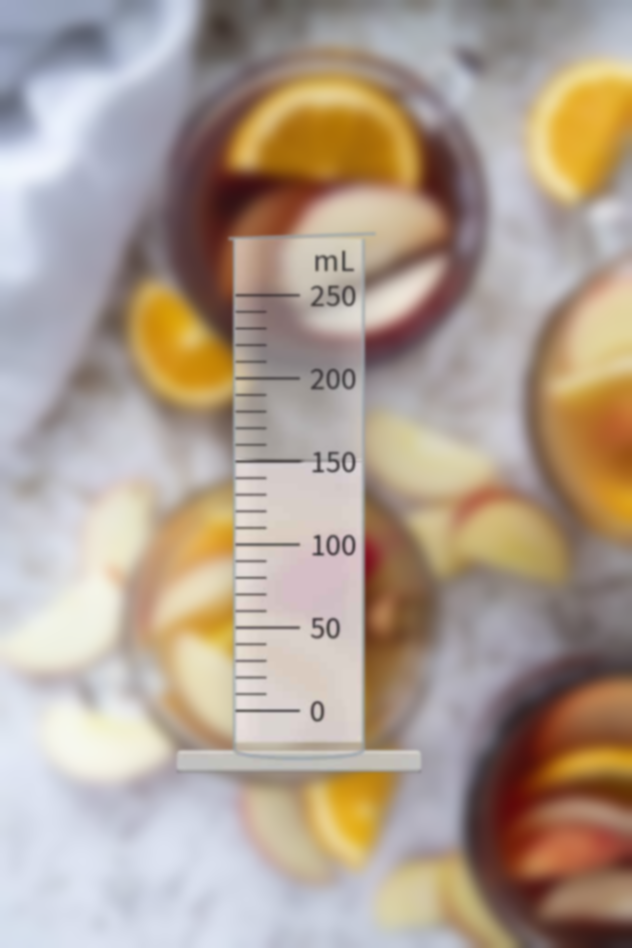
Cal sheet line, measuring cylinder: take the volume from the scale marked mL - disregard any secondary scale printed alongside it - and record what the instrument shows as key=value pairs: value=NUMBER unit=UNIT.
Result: value=150 unit=mL
